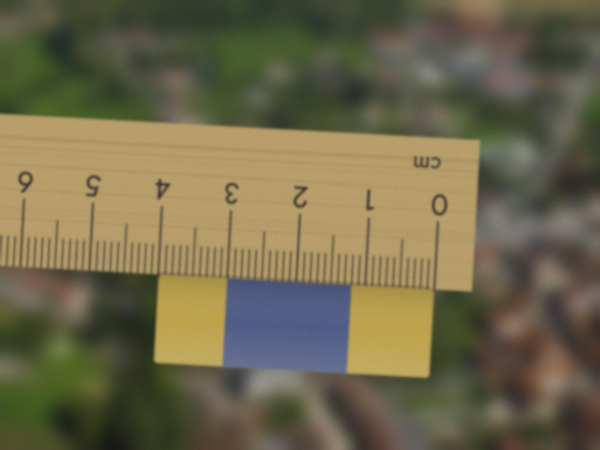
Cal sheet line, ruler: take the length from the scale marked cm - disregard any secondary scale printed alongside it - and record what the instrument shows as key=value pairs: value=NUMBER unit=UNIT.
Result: value=4 unit=cm
